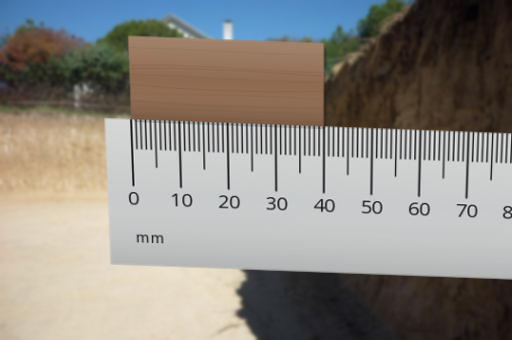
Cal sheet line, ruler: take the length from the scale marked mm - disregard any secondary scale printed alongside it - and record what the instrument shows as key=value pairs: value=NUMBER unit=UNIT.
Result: value=40 unit=mm
